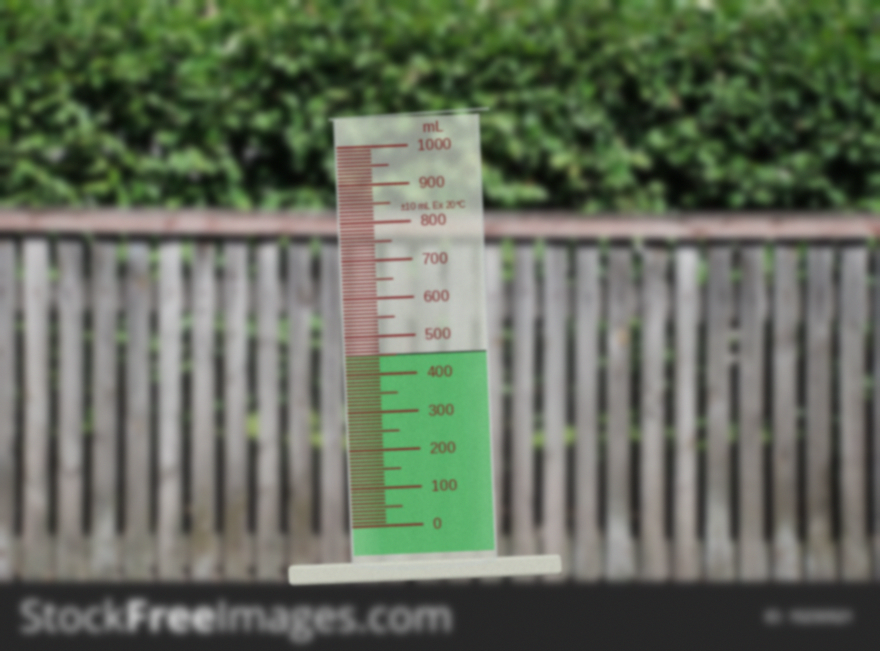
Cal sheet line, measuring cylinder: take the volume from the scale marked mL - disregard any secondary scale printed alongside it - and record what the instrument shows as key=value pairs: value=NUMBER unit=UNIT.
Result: value=450 unit=mL
